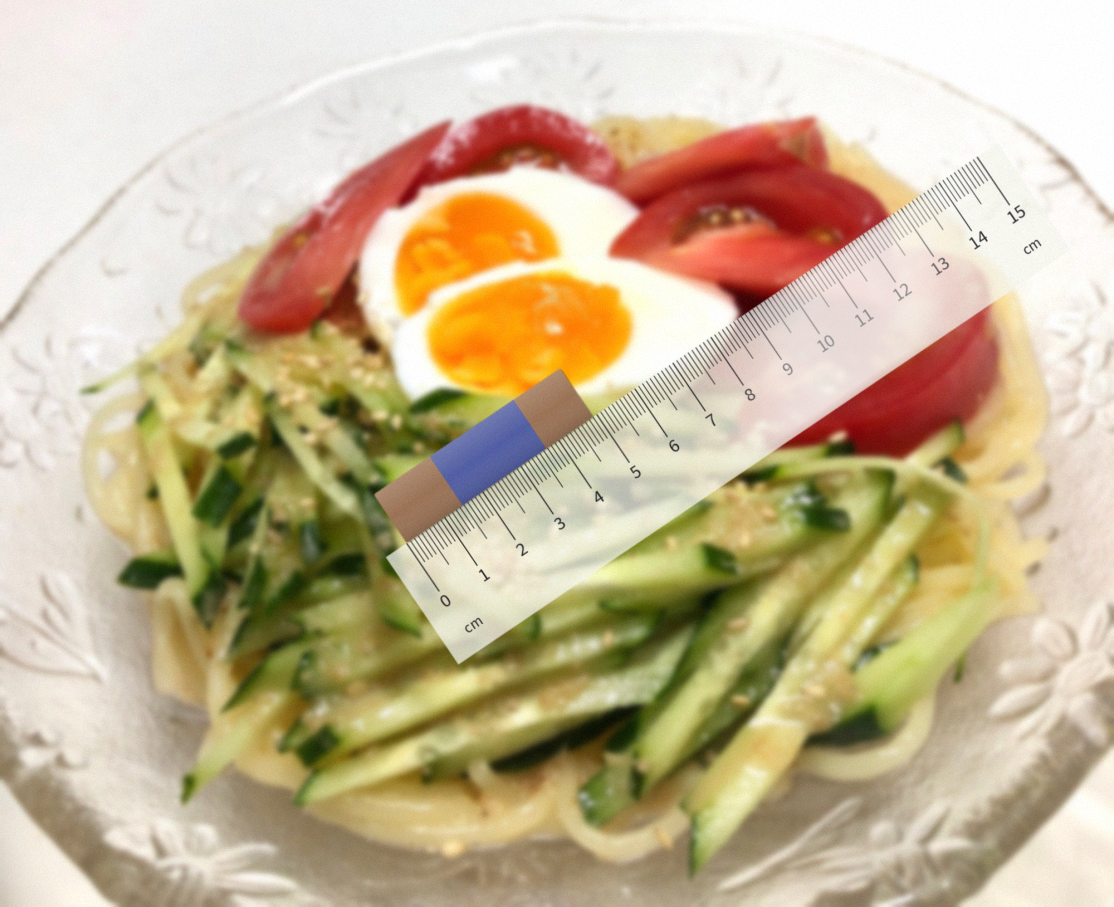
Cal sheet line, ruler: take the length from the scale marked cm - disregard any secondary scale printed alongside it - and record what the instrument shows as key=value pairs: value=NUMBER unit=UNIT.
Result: value=4.9 unit=cm
